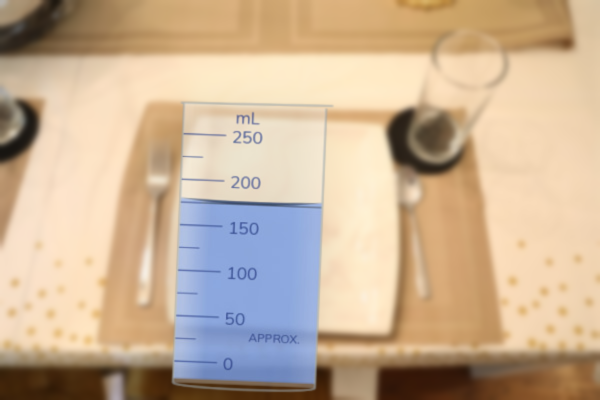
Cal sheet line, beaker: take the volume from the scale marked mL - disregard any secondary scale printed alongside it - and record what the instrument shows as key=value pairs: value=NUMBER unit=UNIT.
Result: value=175 unit=mL
